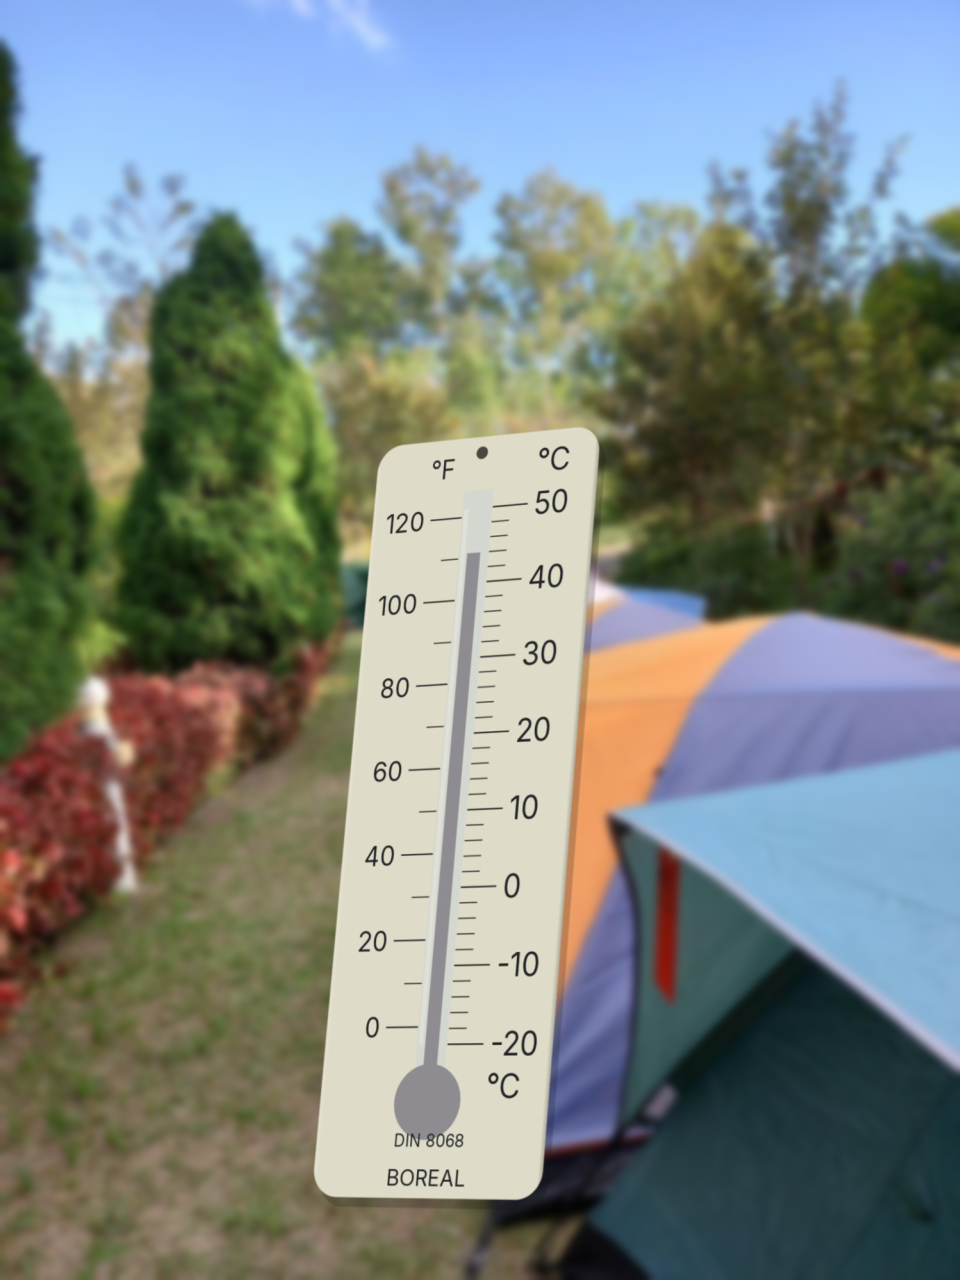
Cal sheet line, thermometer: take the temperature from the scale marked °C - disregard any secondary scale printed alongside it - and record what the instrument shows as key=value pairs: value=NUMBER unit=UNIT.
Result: value=44 unit=°C
